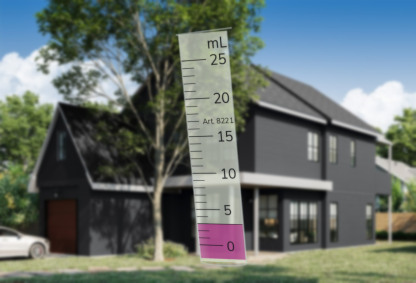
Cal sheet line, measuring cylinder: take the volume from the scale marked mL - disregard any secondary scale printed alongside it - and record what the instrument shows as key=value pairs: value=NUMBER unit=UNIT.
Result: value=3 unit=mL
